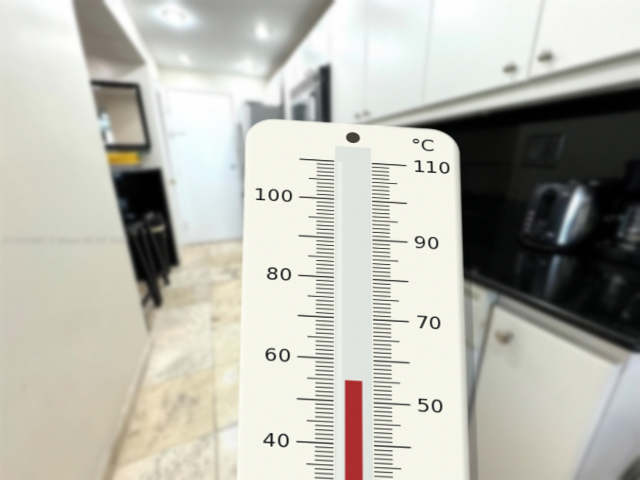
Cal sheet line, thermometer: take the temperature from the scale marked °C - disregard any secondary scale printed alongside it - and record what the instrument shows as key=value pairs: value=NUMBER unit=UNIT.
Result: value=55 unit=°C
